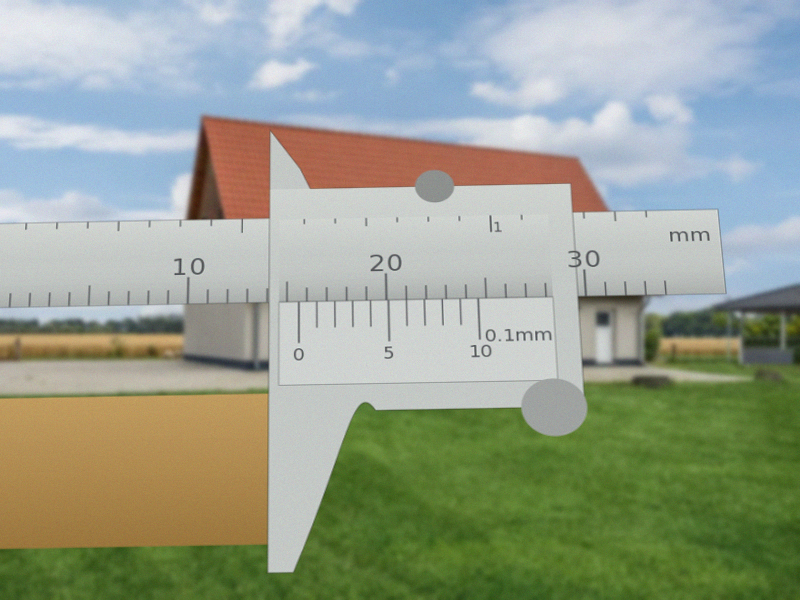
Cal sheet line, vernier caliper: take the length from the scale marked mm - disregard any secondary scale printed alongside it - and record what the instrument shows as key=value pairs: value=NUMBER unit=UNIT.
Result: value=15.6 unit=mm
